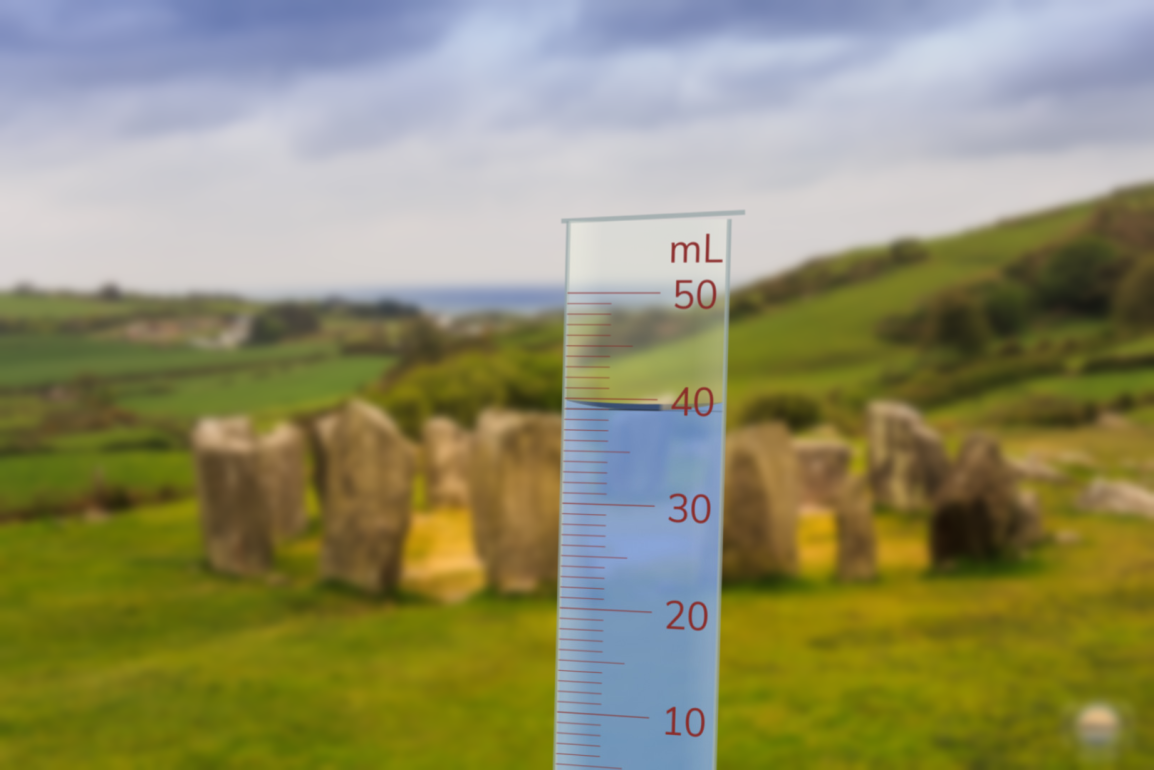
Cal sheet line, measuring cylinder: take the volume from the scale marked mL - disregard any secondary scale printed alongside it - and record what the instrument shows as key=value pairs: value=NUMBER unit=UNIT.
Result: value=39 unit=mL
